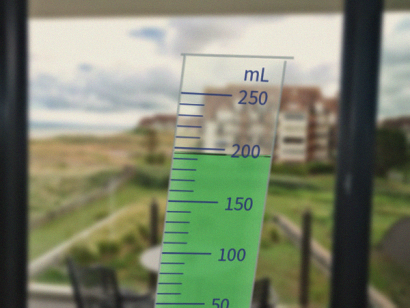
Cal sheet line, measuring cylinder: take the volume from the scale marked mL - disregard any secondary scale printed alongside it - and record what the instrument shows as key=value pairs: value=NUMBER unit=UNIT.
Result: value=195 unit=mL
